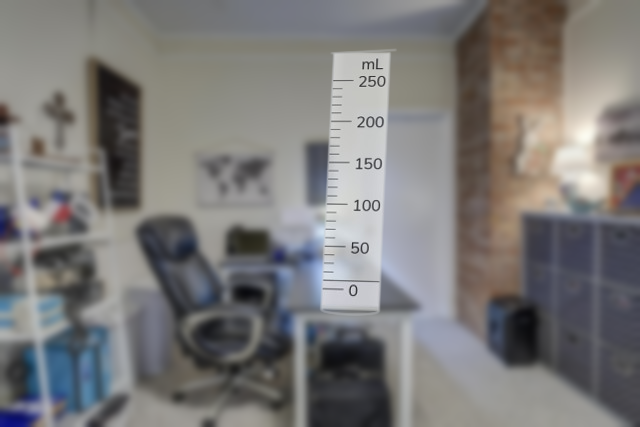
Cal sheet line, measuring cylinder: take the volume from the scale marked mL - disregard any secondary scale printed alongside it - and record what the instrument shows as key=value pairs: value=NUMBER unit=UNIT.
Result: value=10 unit=mL
